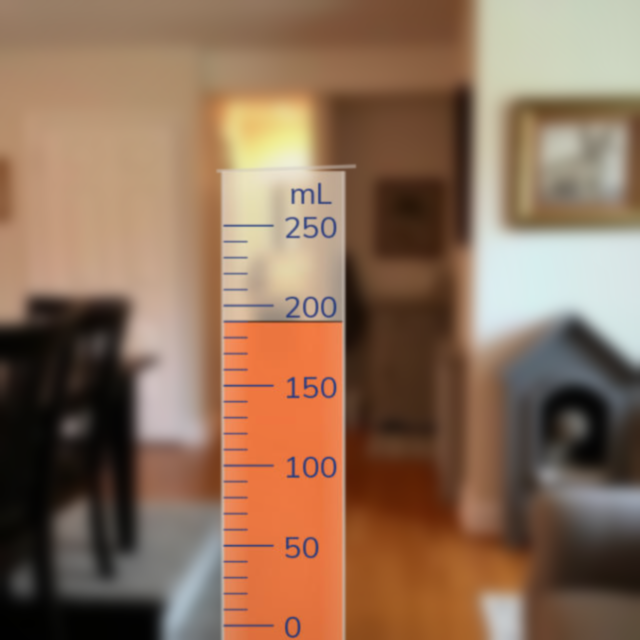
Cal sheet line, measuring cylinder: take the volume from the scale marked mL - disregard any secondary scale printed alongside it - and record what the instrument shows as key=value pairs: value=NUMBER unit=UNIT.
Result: value=190 unit=mL
